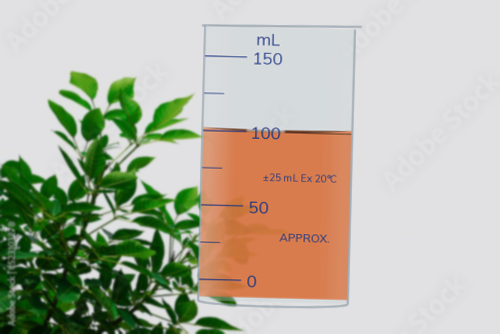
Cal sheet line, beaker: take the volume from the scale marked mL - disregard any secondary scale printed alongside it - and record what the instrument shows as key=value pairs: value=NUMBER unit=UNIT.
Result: value=100 unit=mL
